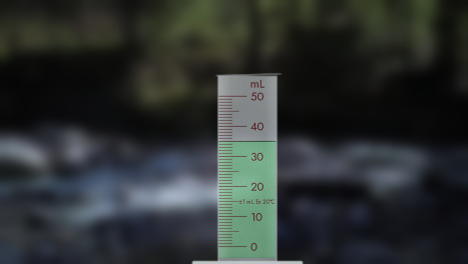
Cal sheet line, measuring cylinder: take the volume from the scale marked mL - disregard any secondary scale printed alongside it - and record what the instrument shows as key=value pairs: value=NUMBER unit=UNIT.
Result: value=35 unit=mL
